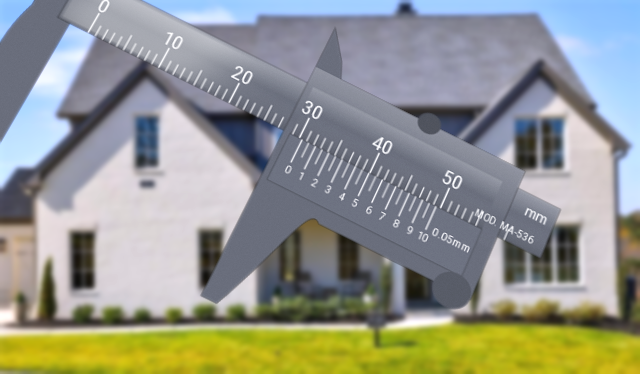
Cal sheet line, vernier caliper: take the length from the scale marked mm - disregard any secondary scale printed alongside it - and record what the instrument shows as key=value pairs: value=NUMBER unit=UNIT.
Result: value=30.4 unit=mm
